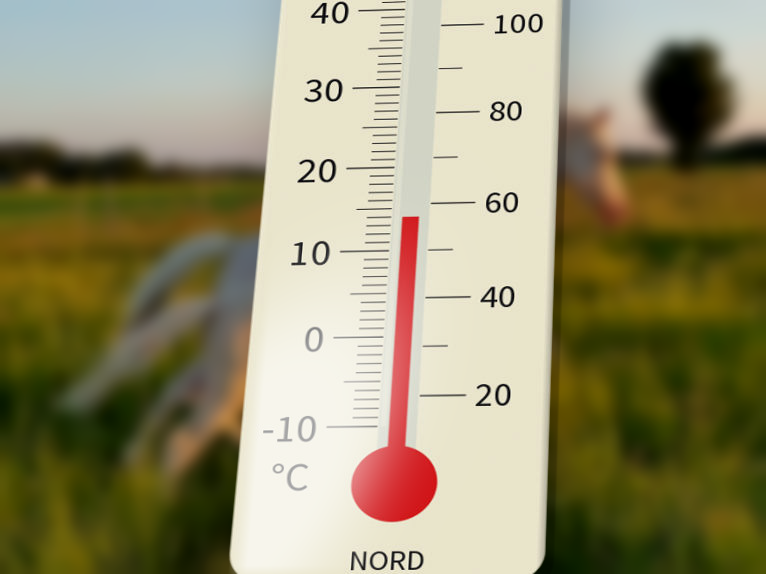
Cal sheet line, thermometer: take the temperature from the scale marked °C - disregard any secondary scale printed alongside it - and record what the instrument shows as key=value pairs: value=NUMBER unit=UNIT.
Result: value=14 unit=°C
